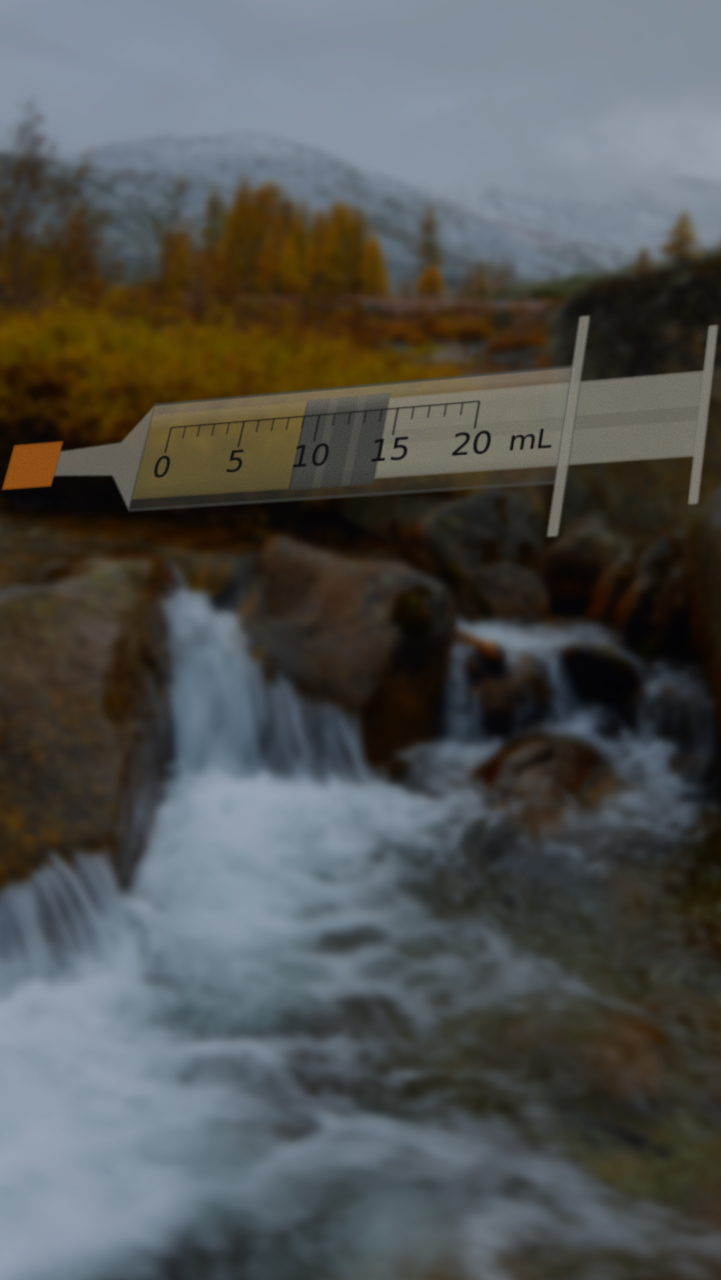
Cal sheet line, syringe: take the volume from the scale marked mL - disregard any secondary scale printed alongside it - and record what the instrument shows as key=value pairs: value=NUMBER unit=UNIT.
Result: value=9 unit=mL
